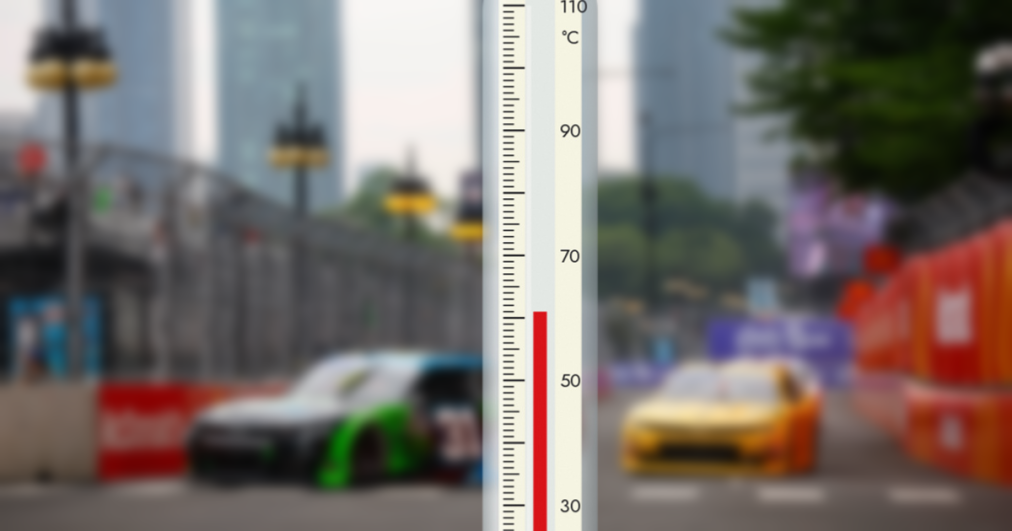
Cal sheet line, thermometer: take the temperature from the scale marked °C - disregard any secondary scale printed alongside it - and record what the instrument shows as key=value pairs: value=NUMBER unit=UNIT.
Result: value=61 unit=°C
